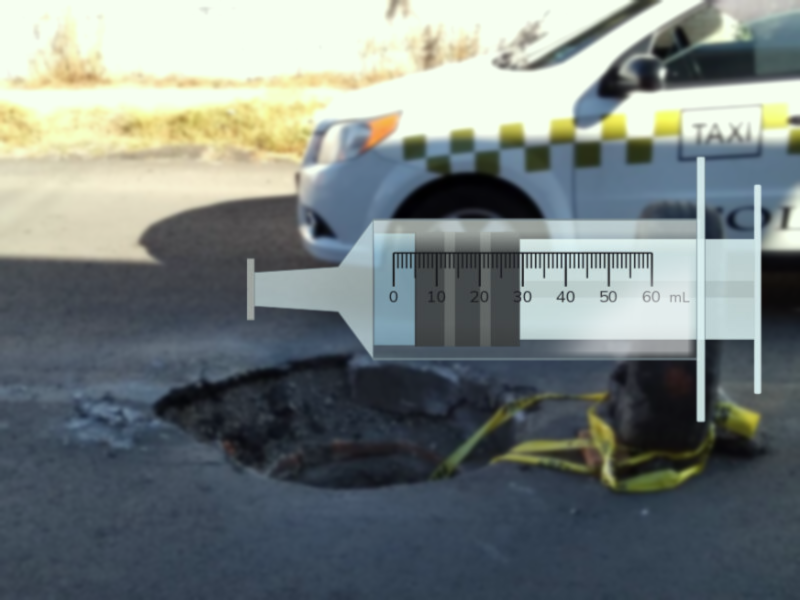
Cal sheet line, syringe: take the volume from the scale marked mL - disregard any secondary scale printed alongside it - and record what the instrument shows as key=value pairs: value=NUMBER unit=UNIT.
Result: value=5 unit=mL
